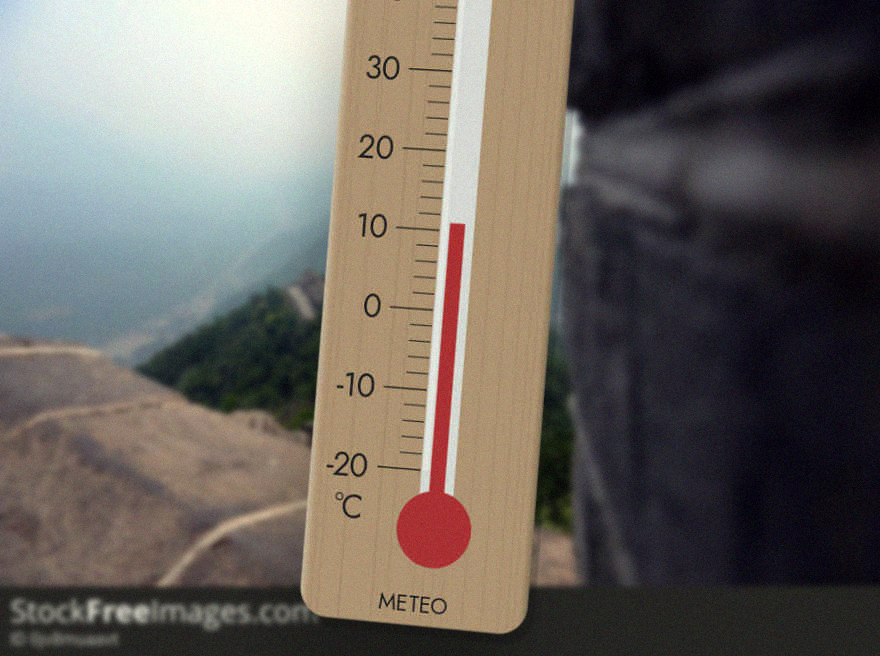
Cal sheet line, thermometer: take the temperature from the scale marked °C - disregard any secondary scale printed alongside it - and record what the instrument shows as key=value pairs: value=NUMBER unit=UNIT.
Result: value=11 unit=°C
